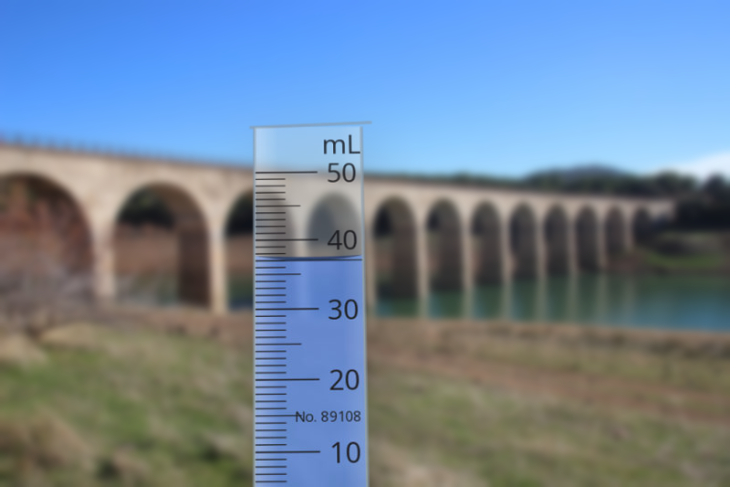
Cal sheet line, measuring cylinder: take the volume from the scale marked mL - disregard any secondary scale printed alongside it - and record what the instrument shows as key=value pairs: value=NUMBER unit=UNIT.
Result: value=37 unit=mL
